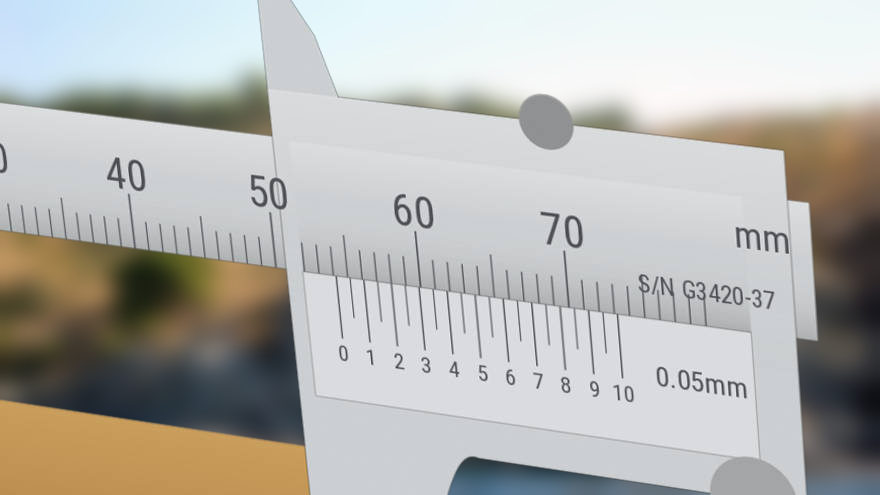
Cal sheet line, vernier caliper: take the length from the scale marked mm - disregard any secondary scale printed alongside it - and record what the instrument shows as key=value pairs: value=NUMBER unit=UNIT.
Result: value=54.2 unit=mm
